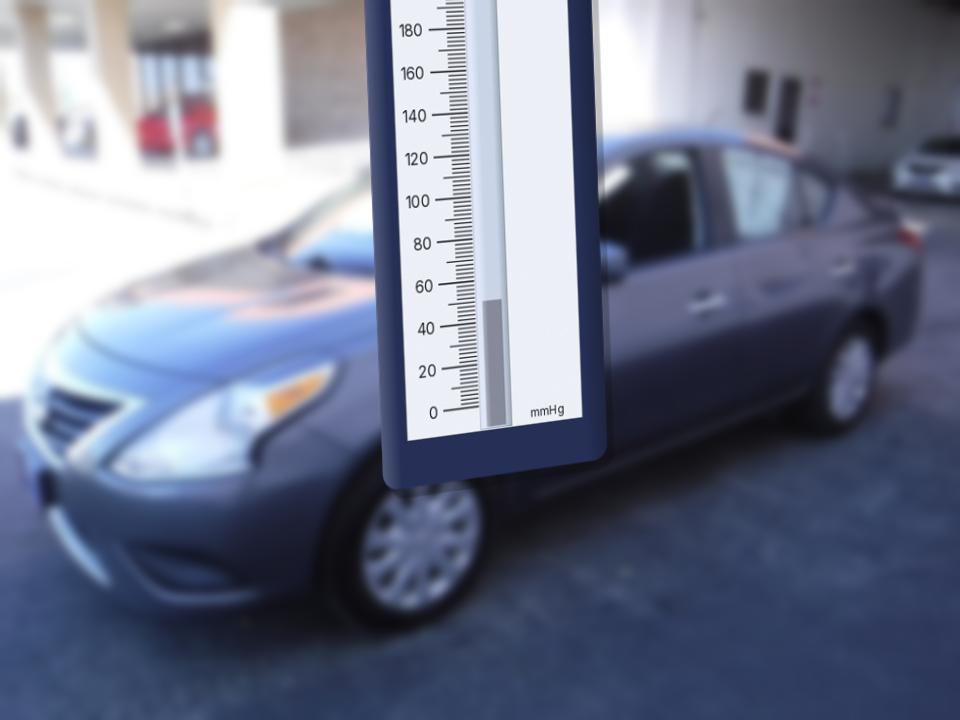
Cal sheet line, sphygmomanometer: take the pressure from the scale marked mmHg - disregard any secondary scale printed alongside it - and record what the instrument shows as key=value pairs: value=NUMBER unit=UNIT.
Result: value=50 unit=mmHg
